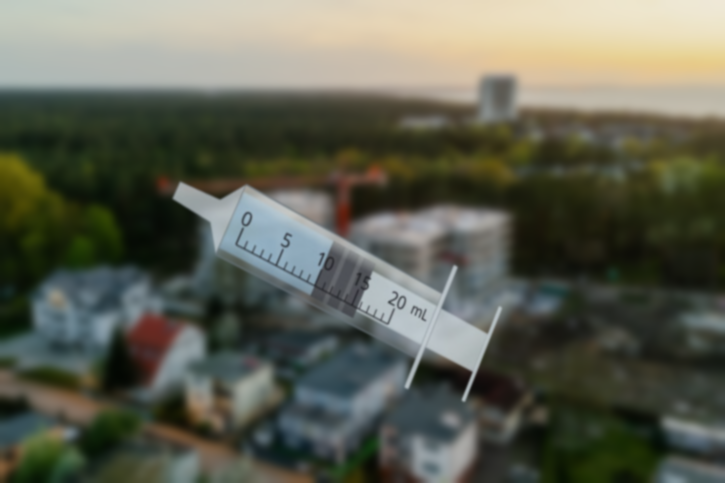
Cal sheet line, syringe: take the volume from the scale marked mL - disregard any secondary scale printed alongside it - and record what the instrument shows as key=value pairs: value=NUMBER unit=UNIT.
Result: value=10 unit=mL
